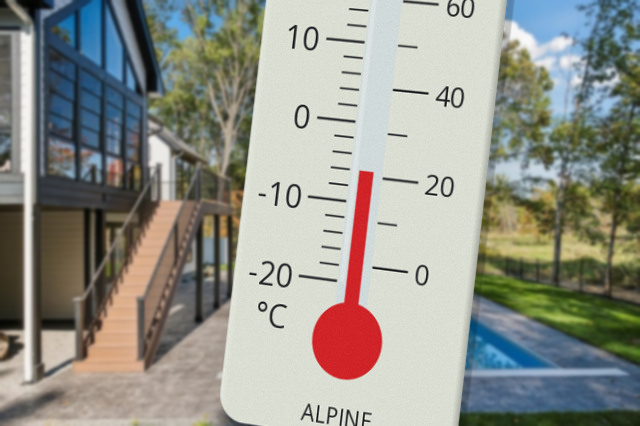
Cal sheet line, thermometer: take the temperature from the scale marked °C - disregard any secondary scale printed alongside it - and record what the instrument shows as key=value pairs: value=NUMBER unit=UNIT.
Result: value=-6 unit=°C
